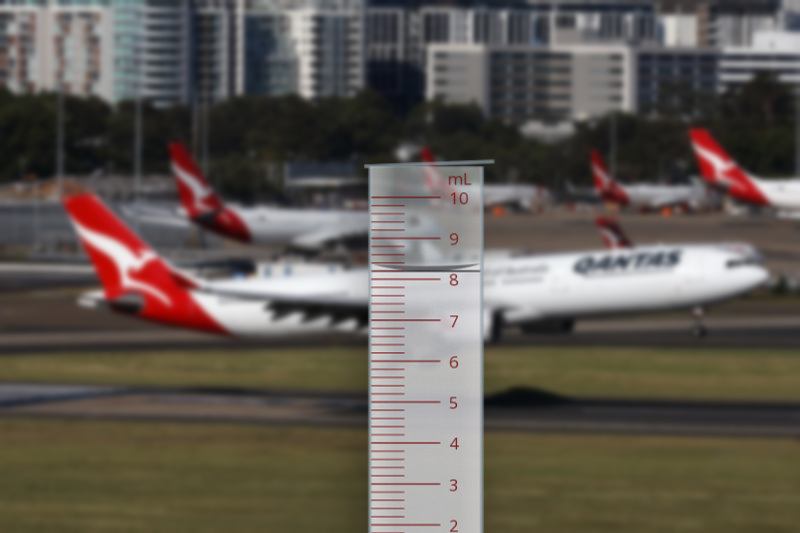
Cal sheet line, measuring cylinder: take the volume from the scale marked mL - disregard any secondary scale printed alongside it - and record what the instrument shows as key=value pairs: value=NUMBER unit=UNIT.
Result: value=8.2 unit=mL
